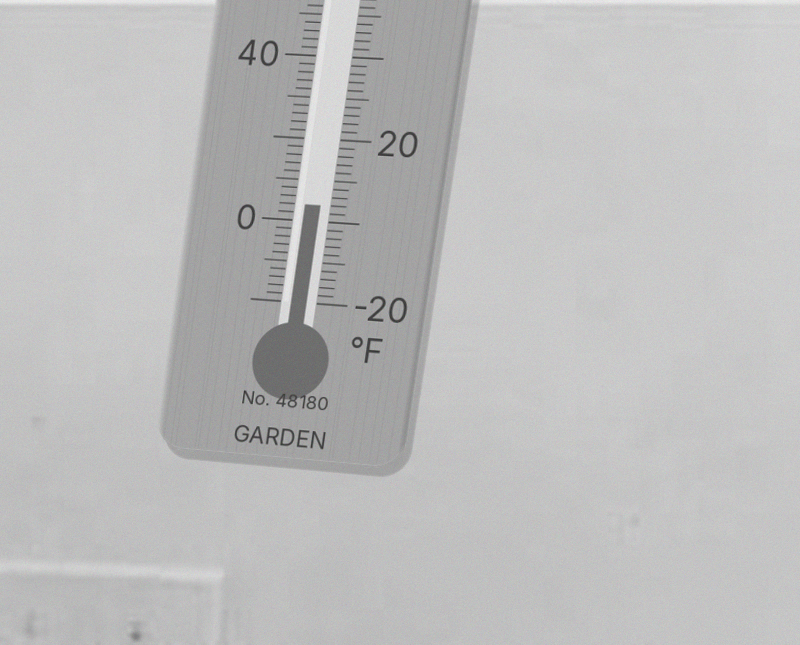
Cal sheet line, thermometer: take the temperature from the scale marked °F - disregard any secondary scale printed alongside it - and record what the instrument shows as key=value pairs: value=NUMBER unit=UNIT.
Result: value=4 unit=°F
